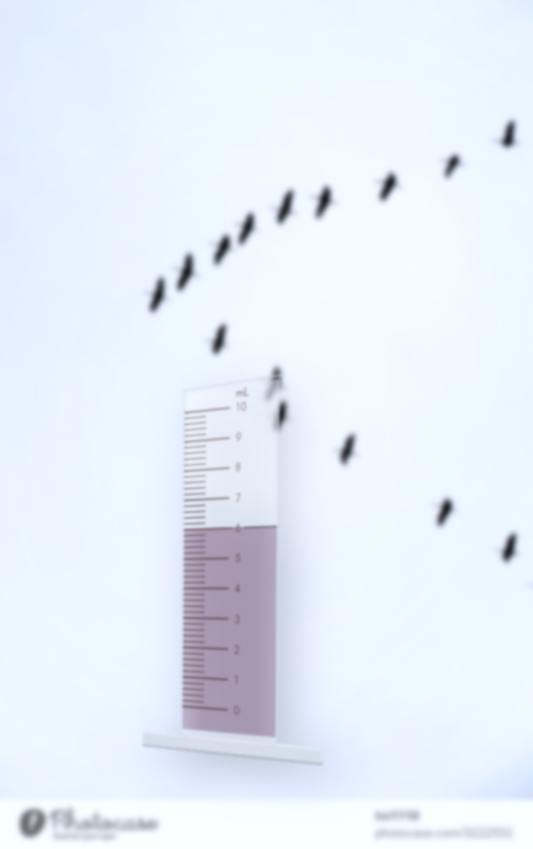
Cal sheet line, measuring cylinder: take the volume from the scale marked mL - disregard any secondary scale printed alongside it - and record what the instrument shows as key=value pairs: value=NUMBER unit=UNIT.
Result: value=6 unit=mL
